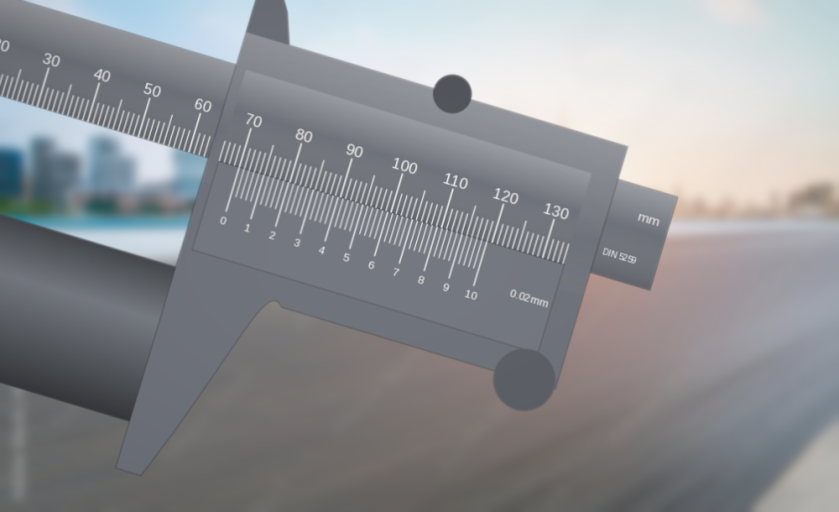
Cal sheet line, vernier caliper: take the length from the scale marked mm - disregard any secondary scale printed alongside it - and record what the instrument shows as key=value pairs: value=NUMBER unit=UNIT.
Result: value=70.0 unit=mm
